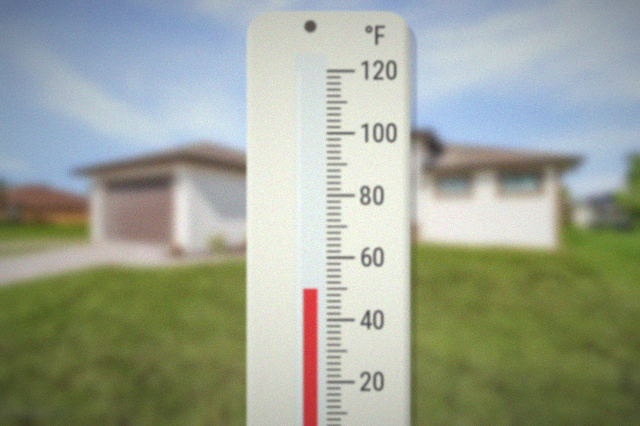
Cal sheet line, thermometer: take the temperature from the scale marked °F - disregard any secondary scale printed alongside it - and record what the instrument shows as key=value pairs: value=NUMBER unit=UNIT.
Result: value=50 unit=°F
